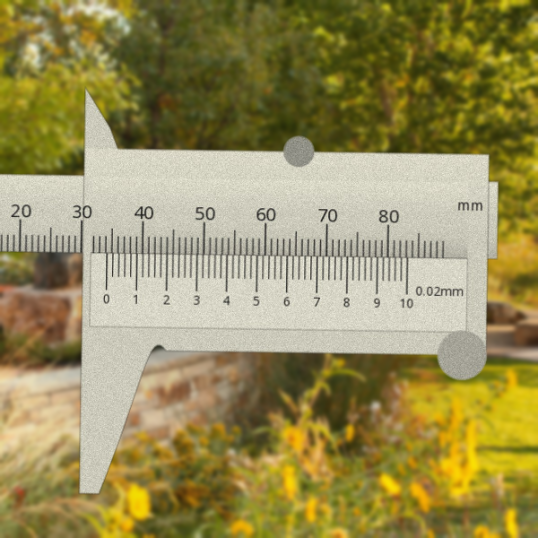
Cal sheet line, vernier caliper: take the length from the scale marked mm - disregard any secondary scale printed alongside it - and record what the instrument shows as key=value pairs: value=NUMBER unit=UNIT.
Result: value=34.2 unit=mm
